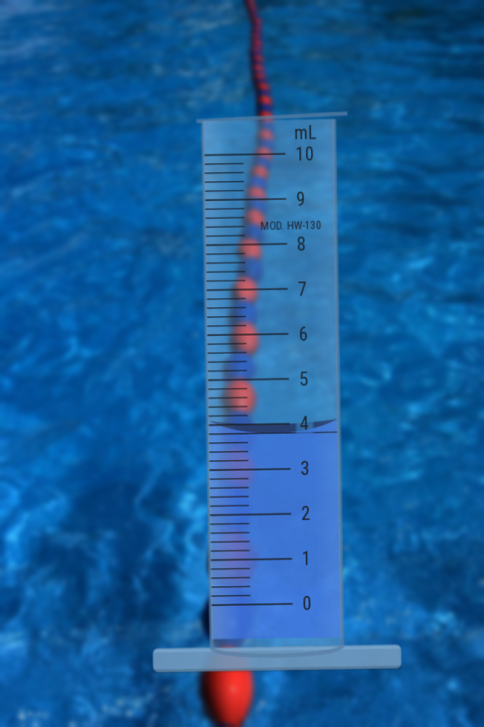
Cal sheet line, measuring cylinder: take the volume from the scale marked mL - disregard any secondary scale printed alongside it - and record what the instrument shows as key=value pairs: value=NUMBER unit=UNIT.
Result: value=3.8 unit=mL
